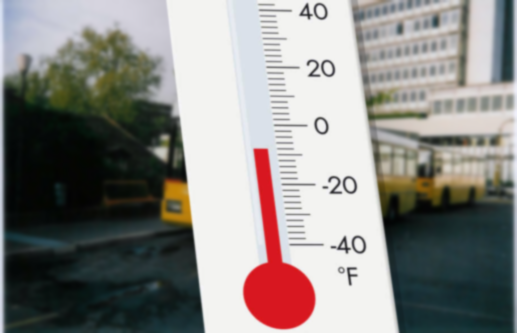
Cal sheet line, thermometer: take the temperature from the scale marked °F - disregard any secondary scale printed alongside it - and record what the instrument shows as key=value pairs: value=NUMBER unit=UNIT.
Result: value=-8 unit=°F
